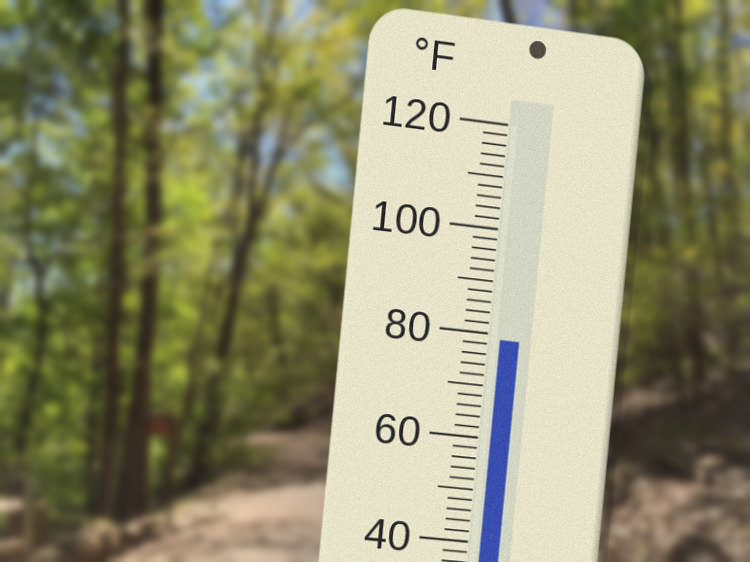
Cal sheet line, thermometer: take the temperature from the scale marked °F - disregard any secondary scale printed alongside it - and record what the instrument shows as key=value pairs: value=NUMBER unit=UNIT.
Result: value=79 unit=°F
